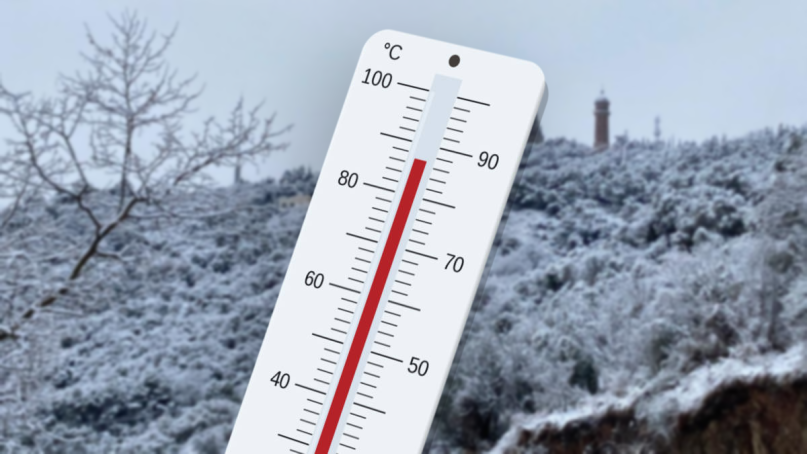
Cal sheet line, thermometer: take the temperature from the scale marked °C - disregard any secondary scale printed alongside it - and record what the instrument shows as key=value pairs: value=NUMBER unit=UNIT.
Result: value=87 unit=°C
